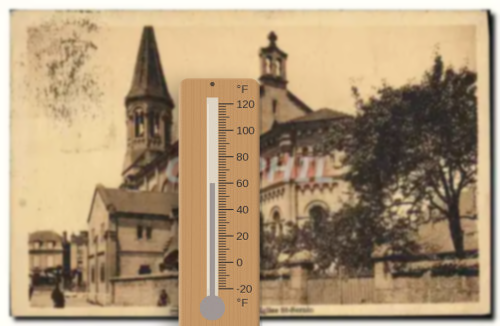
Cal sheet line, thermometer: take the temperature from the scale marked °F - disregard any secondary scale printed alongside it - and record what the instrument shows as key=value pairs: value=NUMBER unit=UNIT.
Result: value=60 unit=°F
